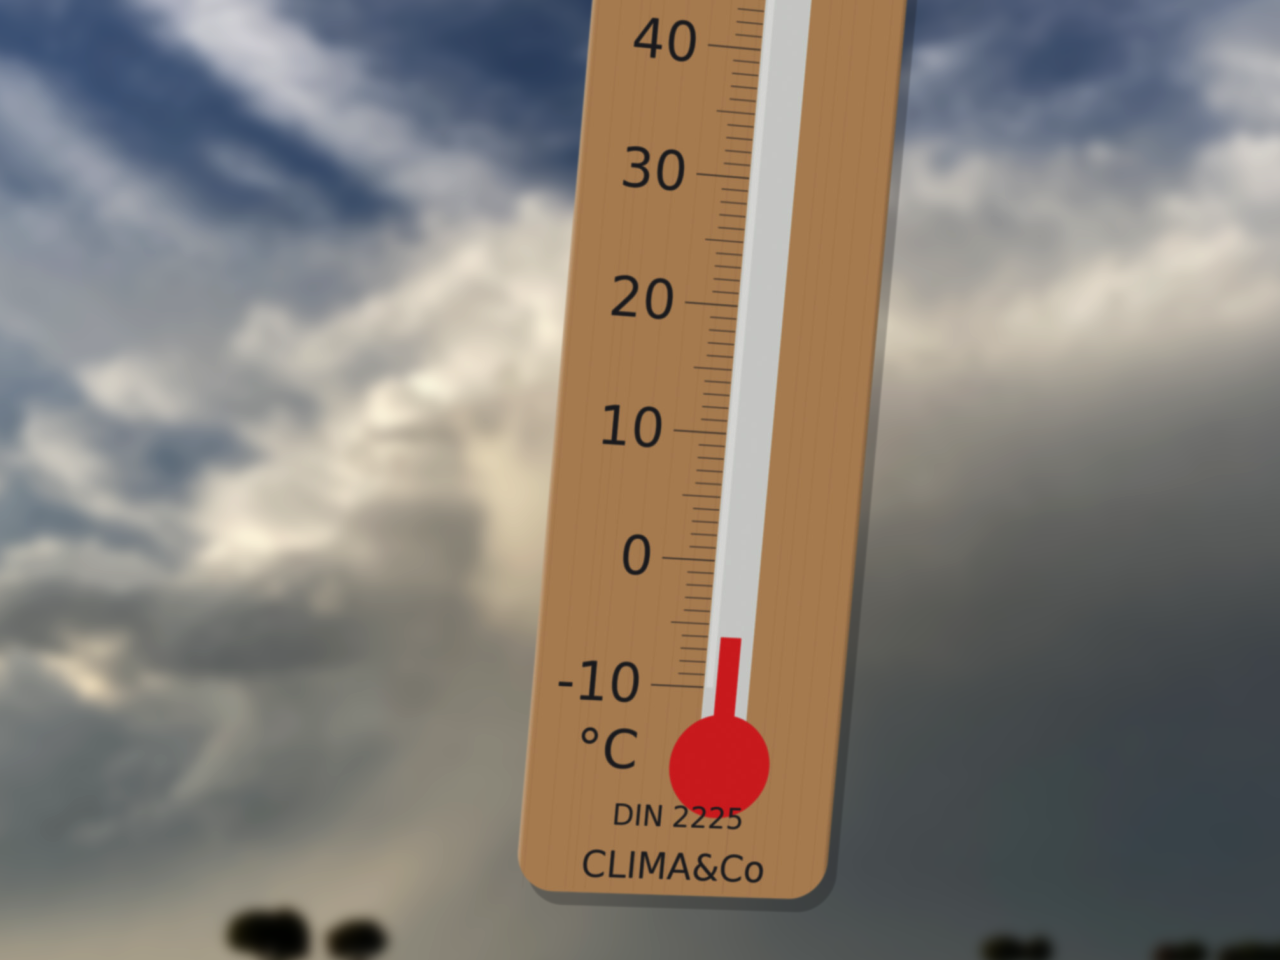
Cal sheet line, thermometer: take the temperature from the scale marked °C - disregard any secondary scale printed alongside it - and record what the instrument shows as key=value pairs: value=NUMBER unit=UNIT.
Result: value=-6 unit=°C
